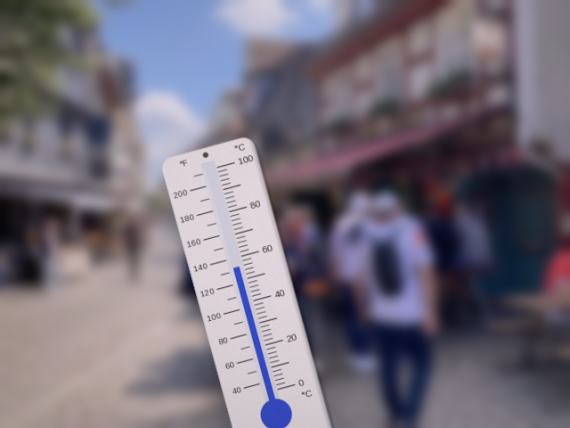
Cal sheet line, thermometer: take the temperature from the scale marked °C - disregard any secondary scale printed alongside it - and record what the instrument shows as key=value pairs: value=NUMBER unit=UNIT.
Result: value=56 unit=°C
